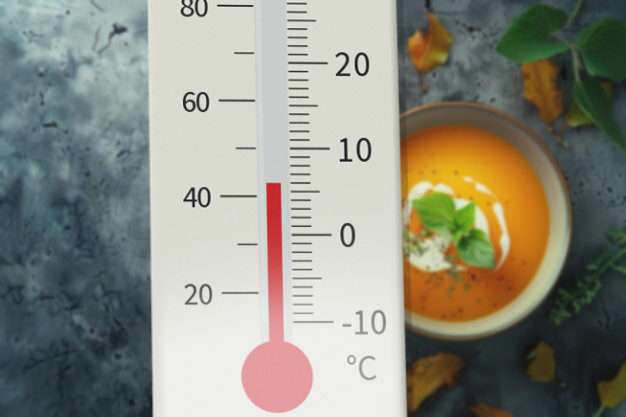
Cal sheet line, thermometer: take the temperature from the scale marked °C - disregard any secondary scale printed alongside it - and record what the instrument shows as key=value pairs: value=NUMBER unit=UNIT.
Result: value=6 unit=°C
